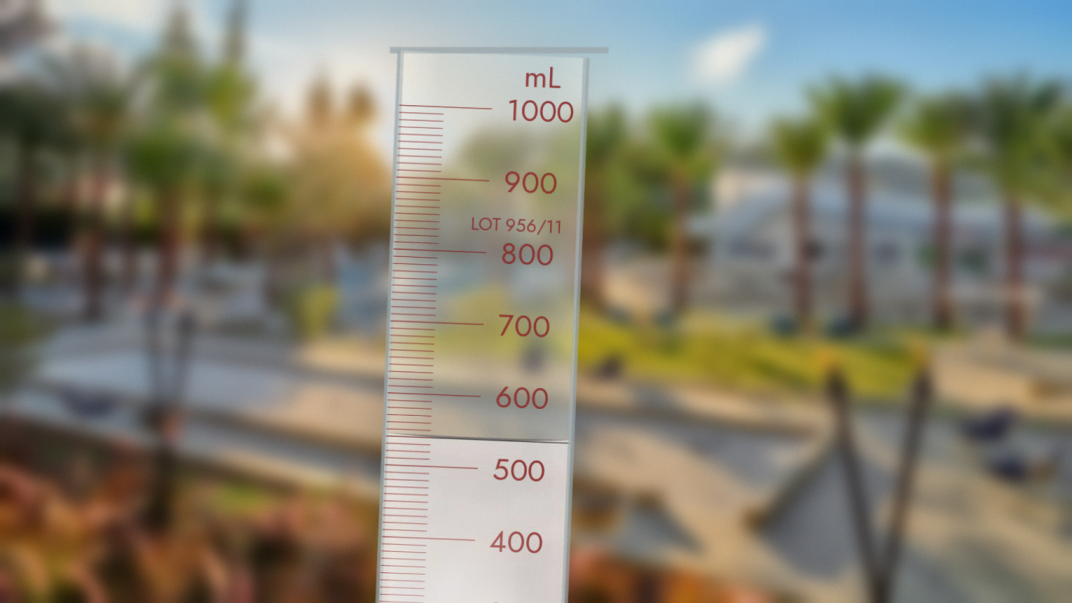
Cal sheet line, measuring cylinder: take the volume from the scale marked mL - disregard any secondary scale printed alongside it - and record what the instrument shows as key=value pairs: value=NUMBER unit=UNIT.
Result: value=540 unit=mL
